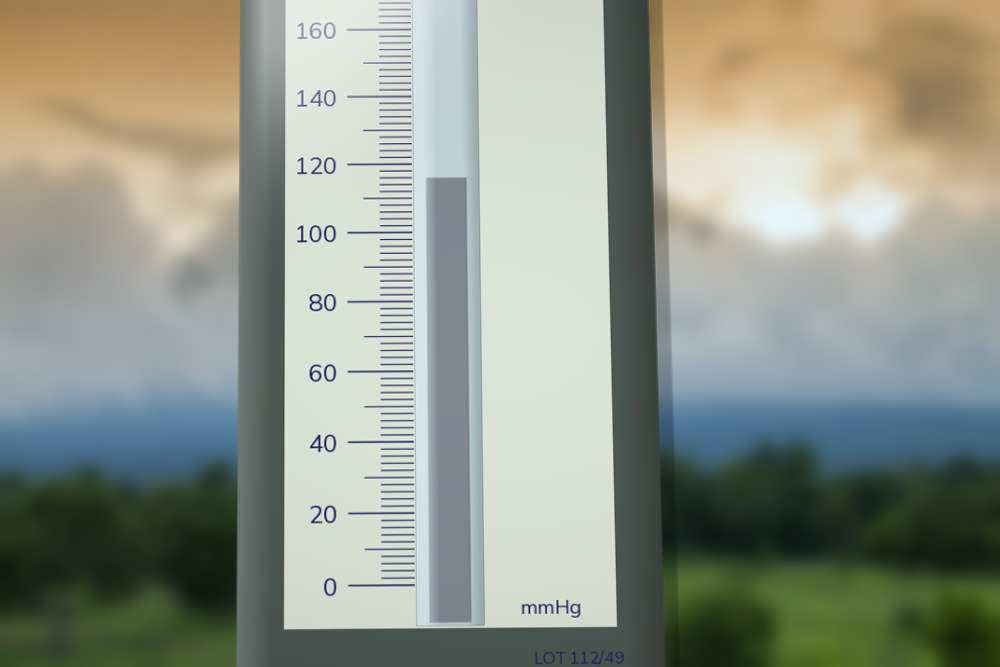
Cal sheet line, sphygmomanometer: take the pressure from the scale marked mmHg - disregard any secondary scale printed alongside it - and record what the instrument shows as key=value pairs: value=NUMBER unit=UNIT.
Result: value=116 unit=mmHg
